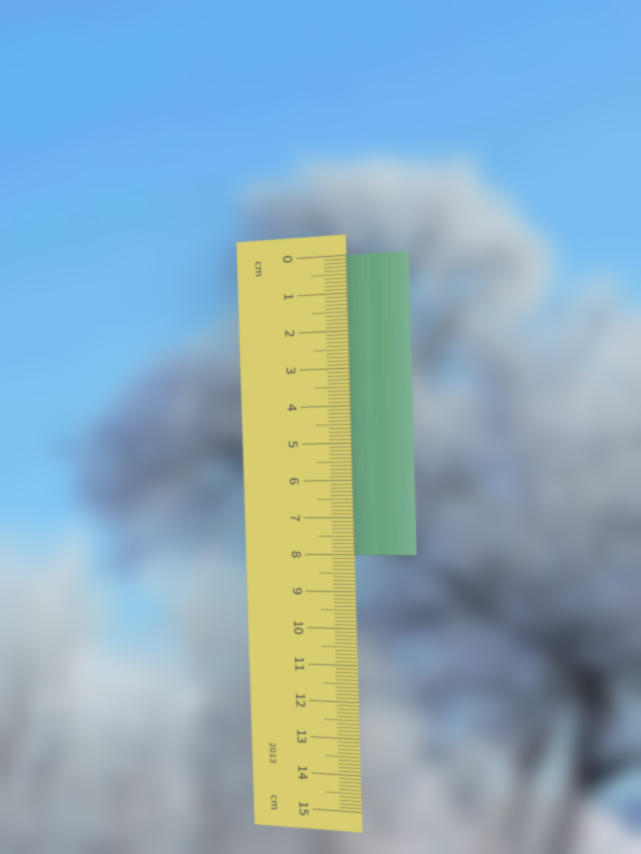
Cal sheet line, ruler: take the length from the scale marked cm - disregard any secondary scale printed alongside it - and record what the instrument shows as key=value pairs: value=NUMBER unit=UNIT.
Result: value=8 unit=cm
